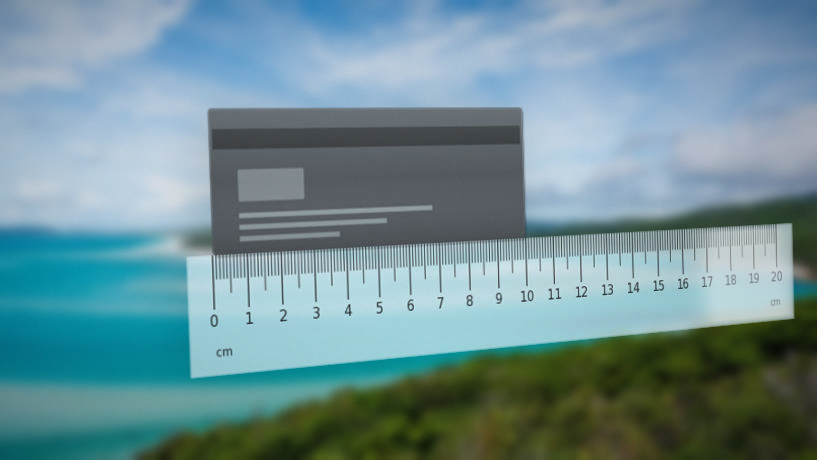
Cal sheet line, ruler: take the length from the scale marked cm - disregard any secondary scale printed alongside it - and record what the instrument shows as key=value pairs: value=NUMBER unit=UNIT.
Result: value=10 unit=cm
